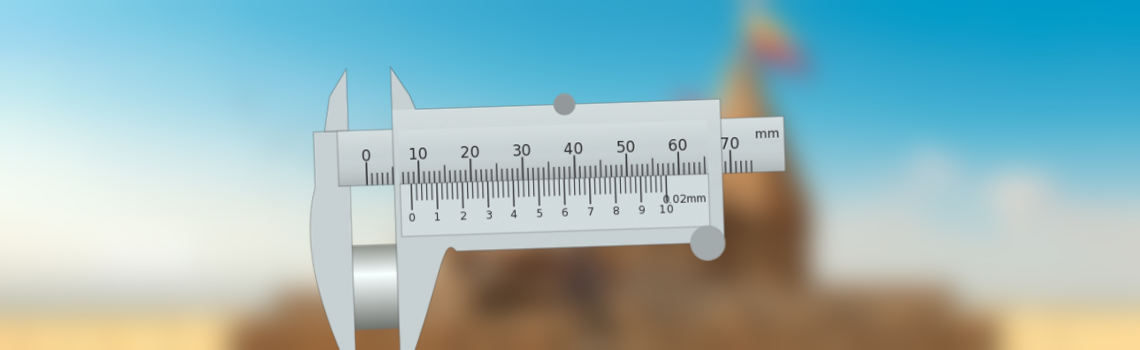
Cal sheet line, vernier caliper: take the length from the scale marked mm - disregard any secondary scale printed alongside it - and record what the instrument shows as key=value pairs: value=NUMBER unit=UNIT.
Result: value=8.5 unit=mm
